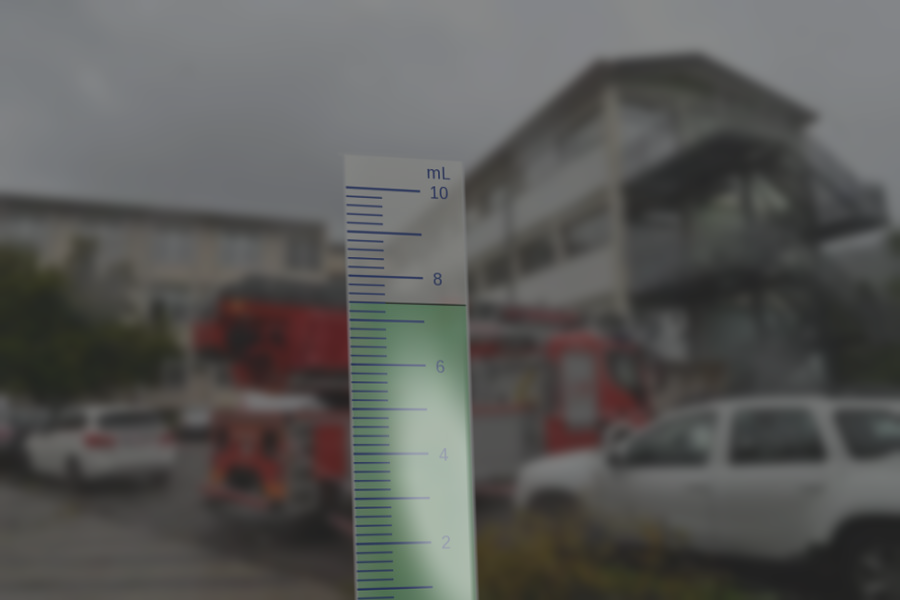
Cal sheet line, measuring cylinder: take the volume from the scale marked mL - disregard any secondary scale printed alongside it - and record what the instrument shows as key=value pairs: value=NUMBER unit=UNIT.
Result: value=7.4 unit=mL
